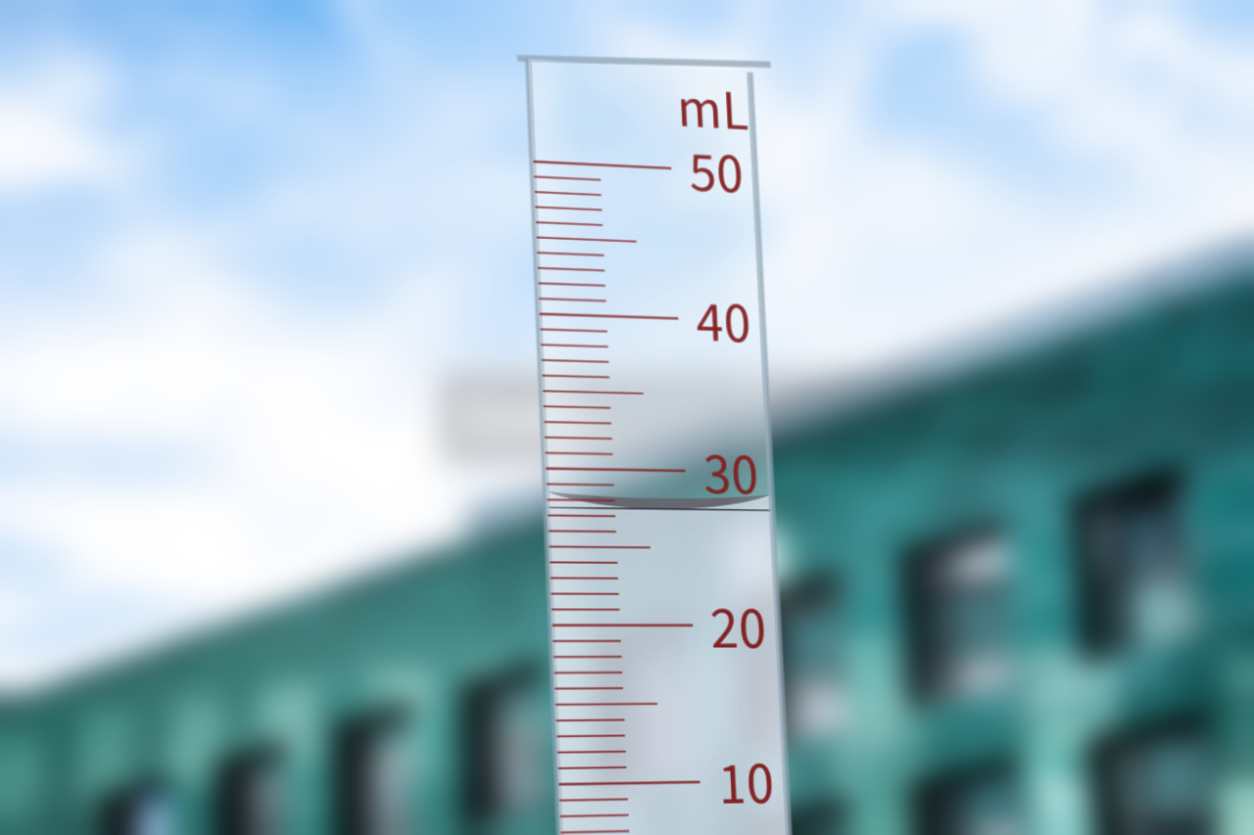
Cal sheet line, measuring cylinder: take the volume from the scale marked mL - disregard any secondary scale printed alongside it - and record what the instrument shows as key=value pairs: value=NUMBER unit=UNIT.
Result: value=27.5 unit=mL
